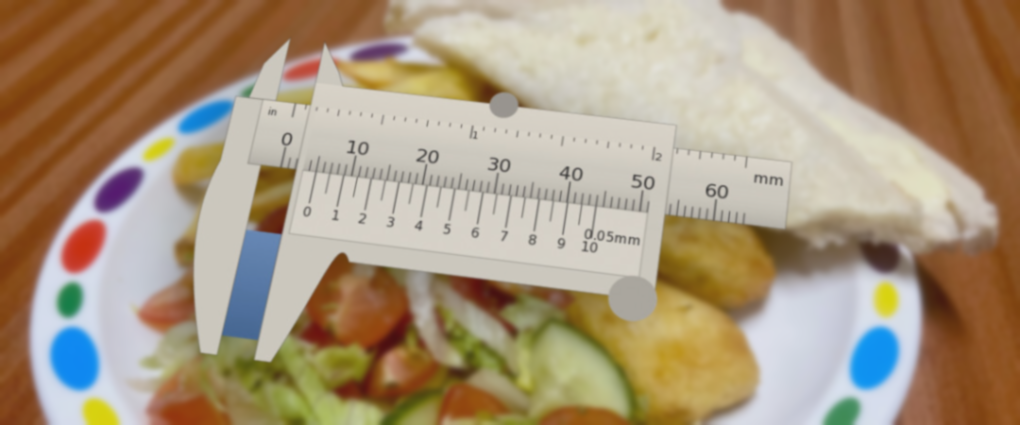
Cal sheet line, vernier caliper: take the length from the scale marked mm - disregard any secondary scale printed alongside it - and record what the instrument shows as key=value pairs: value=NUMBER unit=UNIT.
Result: value=5.0 unit=mm
